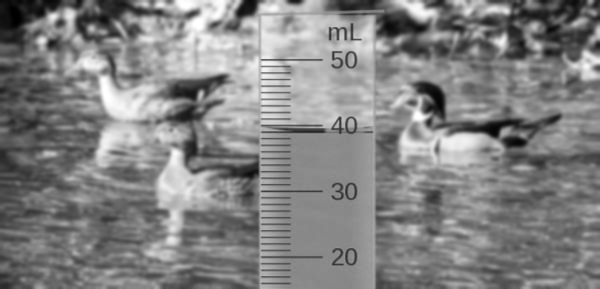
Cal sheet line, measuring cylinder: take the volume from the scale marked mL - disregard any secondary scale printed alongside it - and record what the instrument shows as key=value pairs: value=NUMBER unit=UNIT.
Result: value=39 unit=mL
